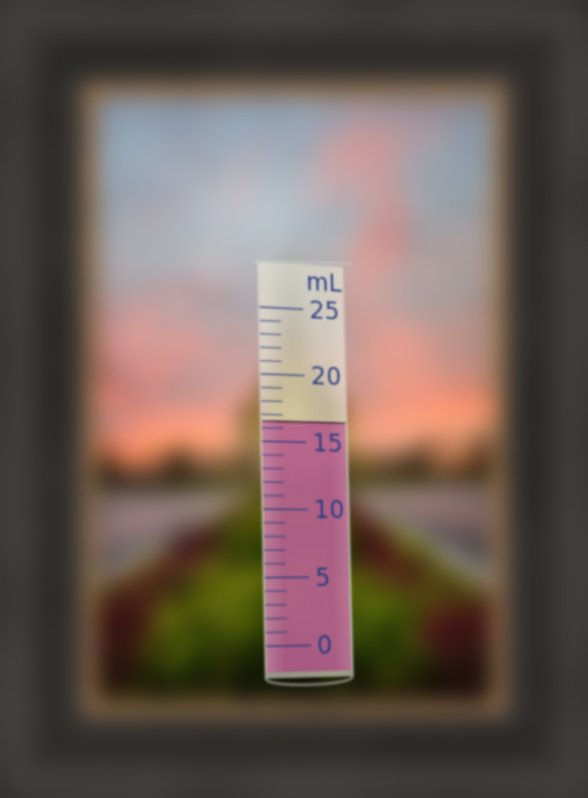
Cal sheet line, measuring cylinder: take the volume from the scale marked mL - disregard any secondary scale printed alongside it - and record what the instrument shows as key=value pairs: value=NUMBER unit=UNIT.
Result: value=16.5 unit=mL
